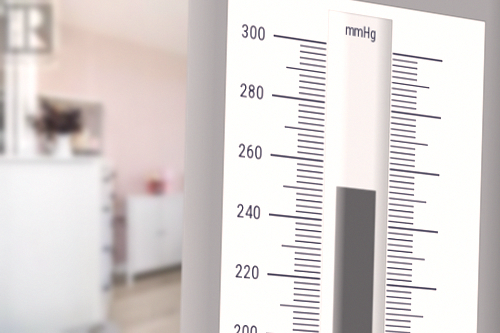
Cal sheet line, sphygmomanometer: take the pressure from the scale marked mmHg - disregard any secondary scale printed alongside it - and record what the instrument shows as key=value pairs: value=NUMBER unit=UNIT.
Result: value=252 unit=mmHg
